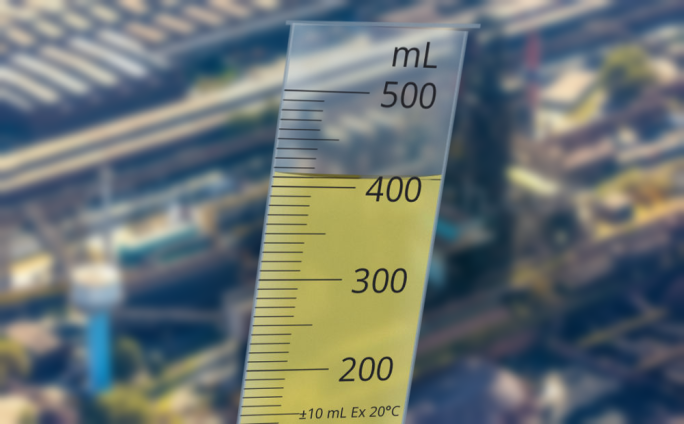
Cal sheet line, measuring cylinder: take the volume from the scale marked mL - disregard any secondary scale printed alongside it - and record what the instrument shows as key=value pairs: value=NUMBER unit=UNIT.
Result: value=410 unit=mL
